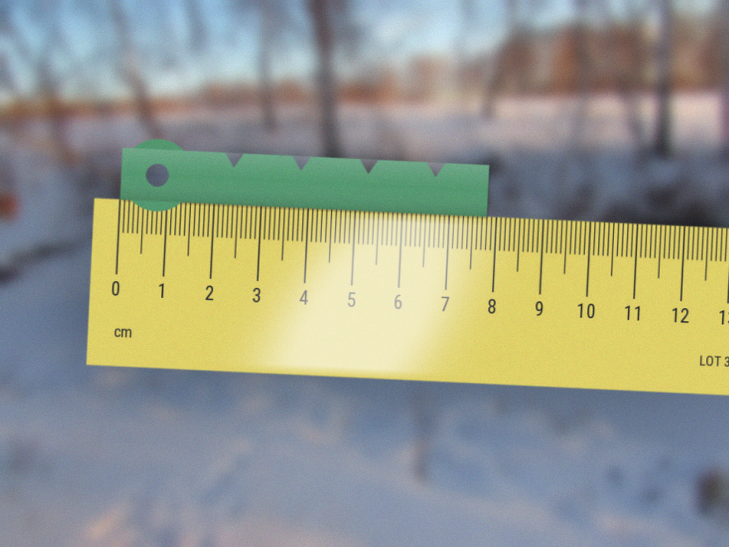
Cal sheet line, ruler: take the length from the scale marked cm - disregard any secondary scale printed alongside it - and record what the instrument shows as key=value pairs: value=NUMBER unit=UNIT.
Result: value=7.8 unit=cm
